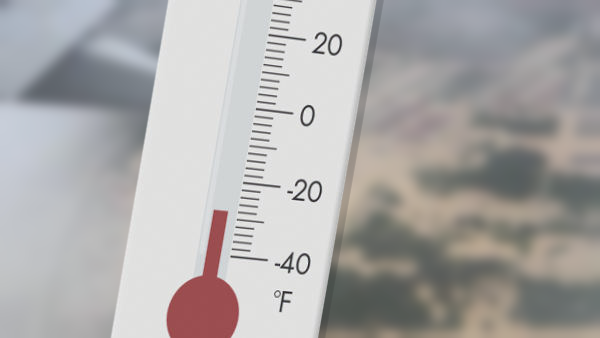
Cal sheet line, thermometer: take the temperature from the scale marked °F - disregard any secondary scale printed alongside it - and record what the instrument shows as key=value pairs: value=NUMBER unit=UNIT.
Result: value=-28 unit=°F
